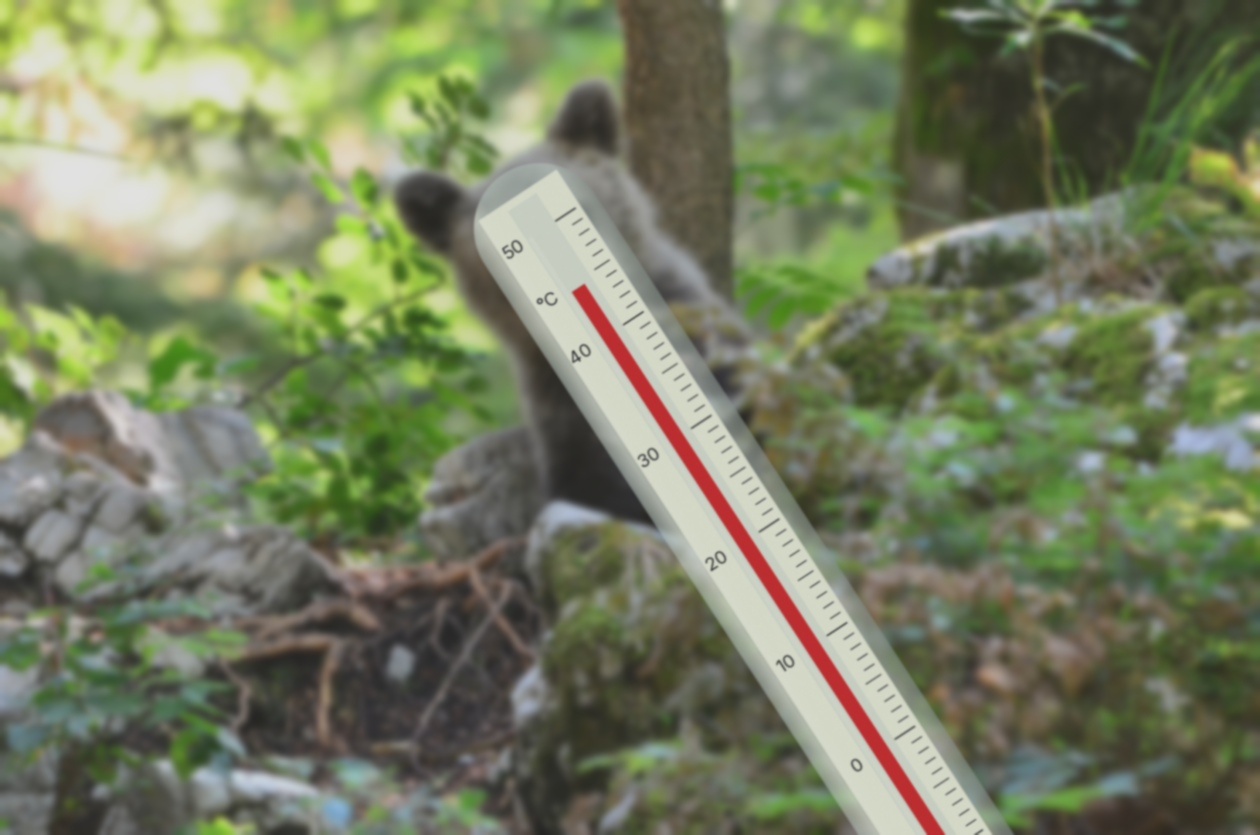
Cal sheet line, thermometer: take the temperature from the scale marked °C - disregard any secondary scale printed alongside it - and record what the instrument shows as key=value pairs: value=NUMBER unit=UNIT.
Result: value=44.5 unit=°C
